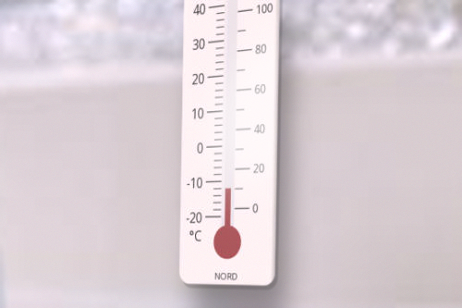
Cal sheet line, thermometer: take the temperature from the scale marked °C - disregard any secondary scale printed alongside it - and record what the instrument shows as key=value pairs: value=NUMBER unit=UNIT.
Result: value=-12 unit=°C
